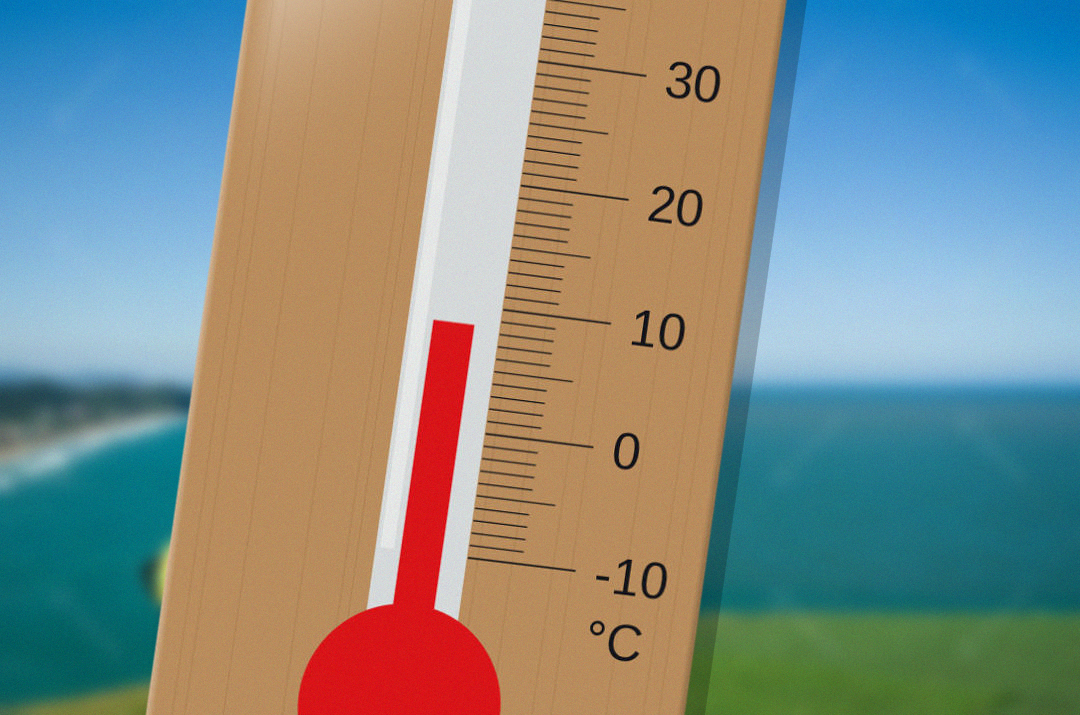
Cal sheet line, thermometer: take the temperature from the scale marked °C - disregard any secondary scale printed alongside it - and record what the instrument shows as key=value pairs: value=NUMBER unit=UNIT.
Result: value=8.5 unit=°C
